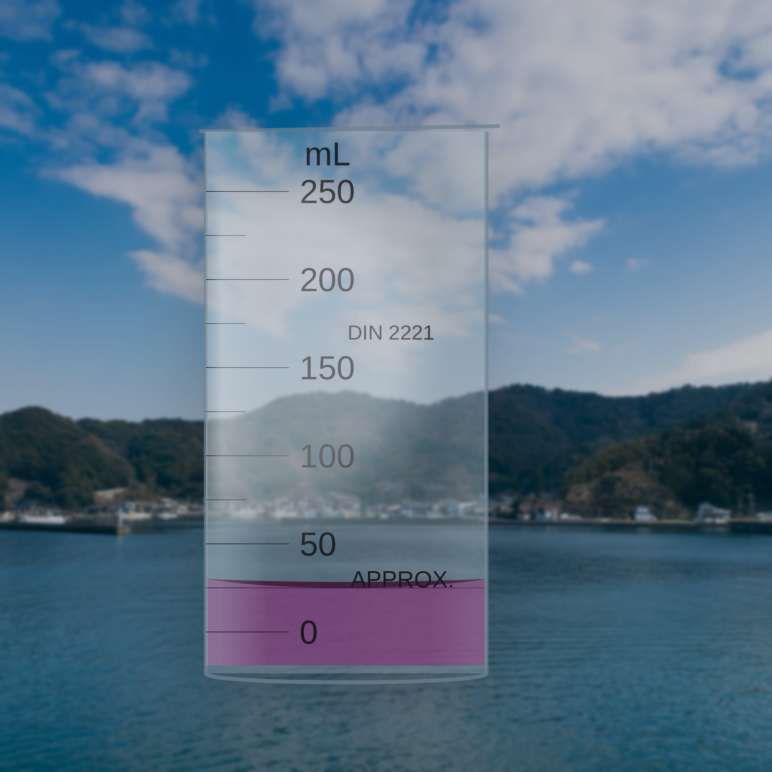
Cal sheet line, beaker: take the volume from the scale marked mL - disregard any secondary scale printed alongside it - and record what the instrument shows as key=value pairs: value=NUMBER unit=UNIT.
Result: value=25 unit=mL
